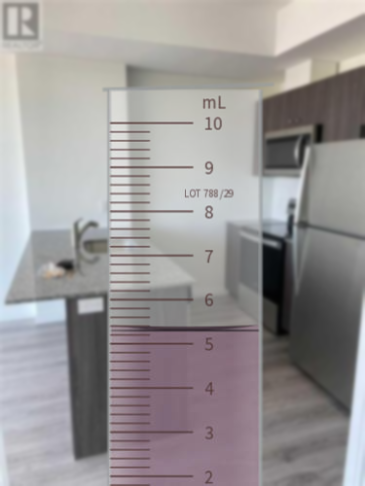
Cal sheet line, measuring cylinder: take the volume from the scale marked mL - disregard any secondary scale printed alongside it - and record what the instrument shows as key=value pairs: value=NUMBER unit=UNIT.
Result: value=5.3 unit=mL
